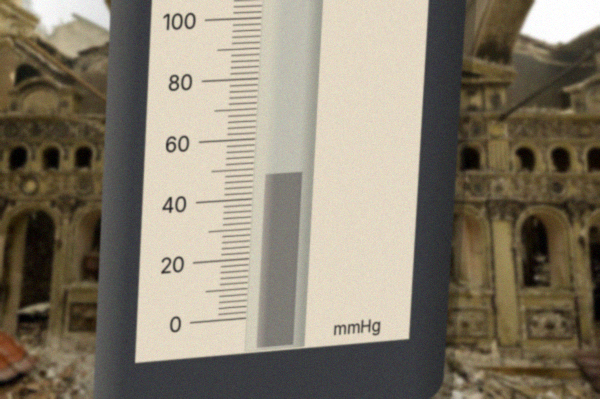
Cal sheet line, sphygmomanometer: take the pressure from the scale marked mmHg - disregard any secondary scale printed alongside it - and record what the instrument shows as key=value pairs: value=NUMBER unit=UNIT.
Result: value=48 unit=mmHg
